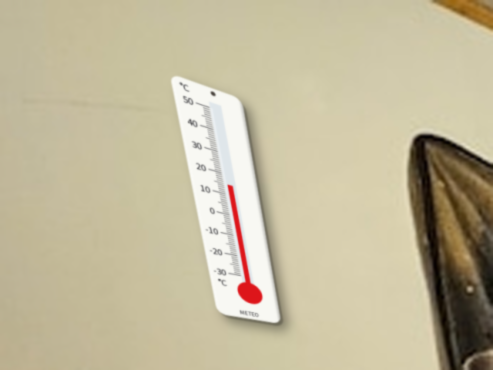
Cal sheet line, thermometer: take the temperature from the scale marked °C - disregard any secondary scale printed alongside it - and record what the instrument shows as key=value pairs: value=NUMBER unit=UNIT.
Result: value=15 unit=°C
